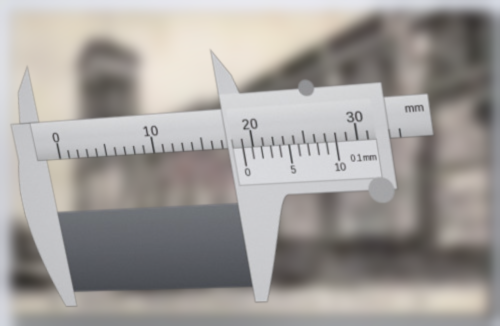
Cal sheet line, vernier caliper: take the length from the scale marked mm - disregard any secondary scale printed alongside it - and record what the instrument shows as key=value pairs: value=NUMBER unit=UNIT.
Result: value=19.0 unit=mm
